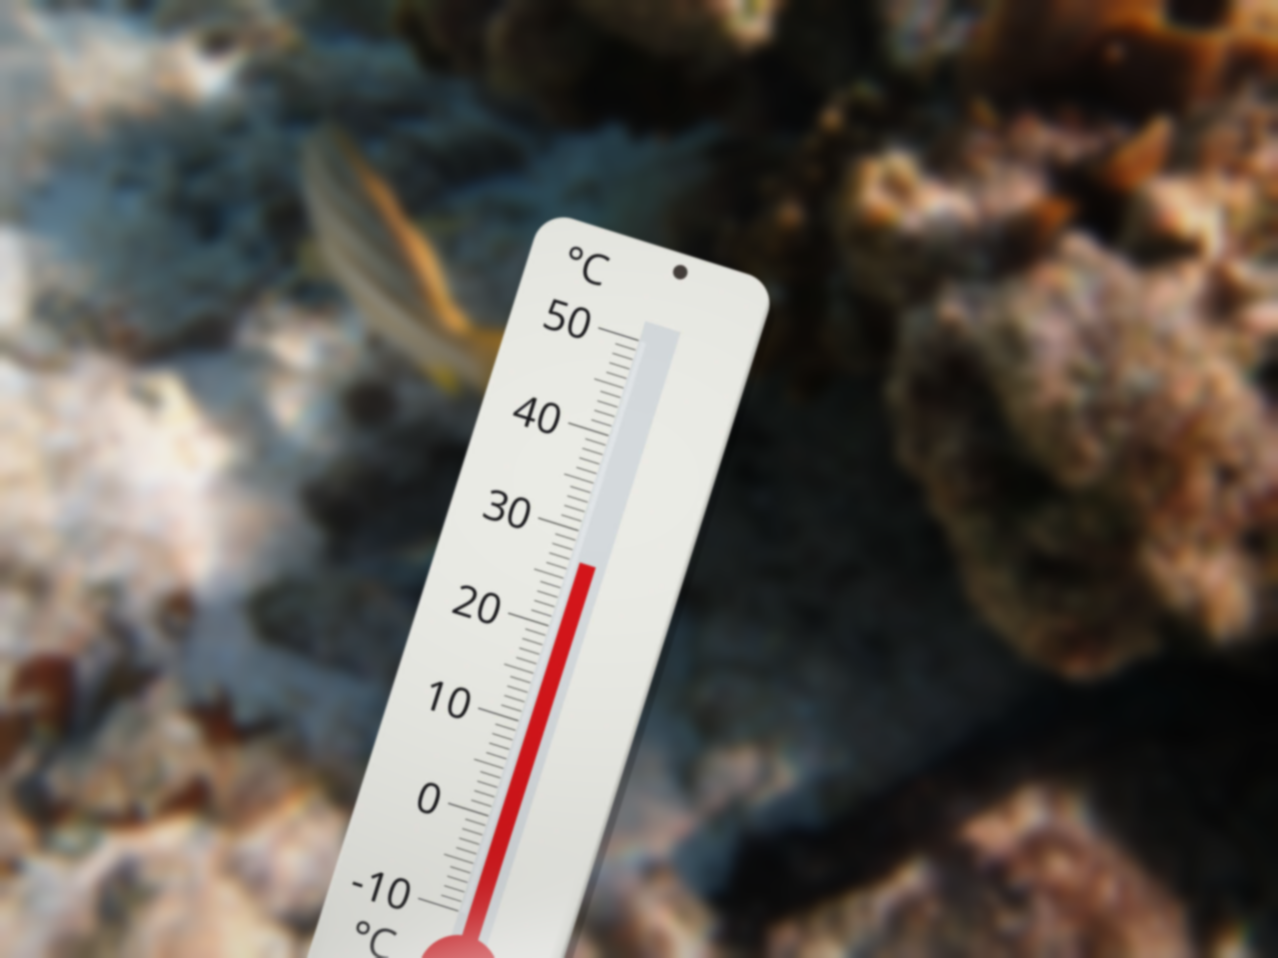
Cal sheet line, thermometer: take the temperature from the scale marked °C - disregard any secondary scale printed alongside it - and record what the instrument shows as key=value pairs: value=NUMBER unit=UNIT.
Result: value=27 unit=°C
